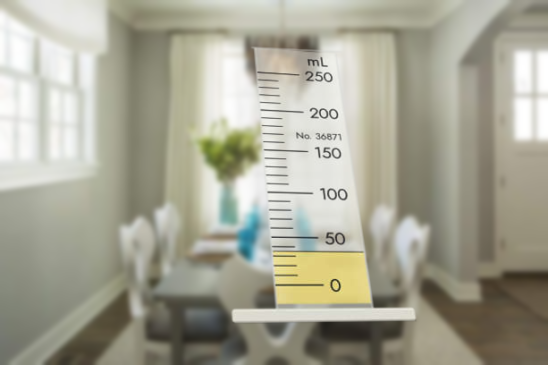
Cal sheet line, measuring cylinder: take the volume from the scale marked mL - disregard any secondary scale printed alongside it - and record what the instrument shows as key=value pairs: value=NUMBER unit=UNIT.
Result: value=35 unit=mL
